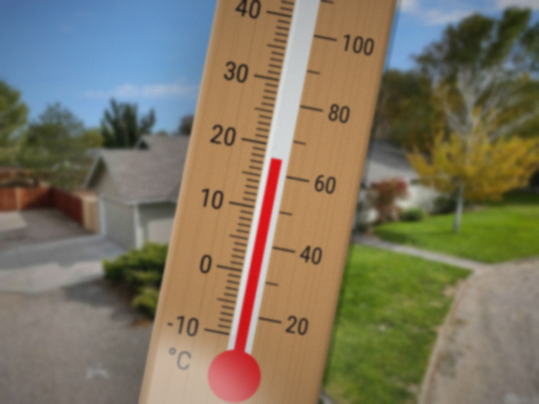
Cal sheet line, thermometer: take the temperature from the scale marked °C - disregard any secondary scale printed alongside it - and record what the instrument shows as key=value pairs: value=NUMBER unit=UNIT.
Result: value=18 unit=°C
